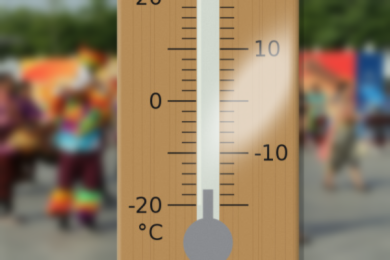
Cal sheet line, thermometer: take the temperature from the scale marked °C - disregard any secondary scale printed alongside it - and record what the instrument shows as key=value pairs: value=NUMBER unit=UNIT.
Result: value=-17 unit=°C
